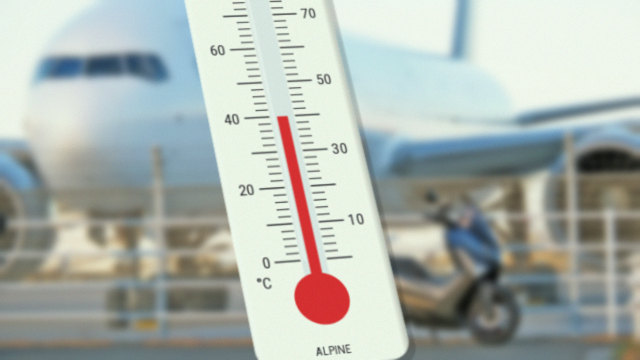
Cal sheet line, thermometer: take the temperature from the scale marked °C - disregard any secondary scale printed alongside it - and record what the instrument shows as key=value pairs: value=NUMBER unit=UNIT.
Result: value=40 unit=°C
